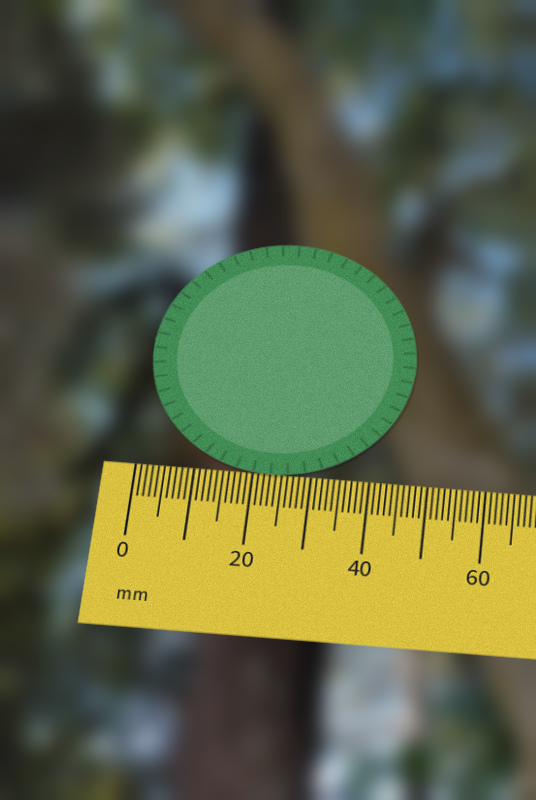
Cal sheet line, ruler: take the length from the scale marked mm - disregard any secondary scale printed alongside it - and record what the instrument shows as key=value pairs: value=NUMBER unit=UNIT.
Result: value=46 unit=mm
